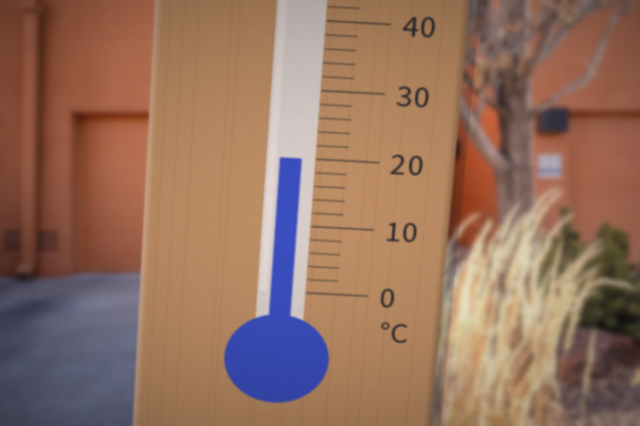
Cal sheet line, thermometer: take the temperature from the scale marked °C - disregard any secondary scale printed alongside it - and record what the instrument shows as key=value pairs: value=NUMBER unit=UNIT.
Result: value=20 unit=°C
